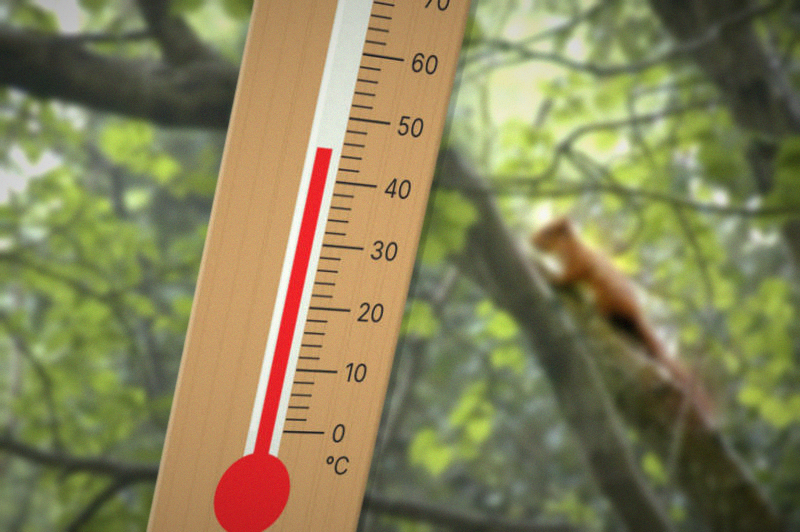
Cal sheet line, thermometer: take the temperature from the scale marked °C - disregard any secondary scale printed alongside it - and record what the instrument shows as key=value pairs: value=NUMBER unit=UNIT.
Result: value=45 unit=°C
